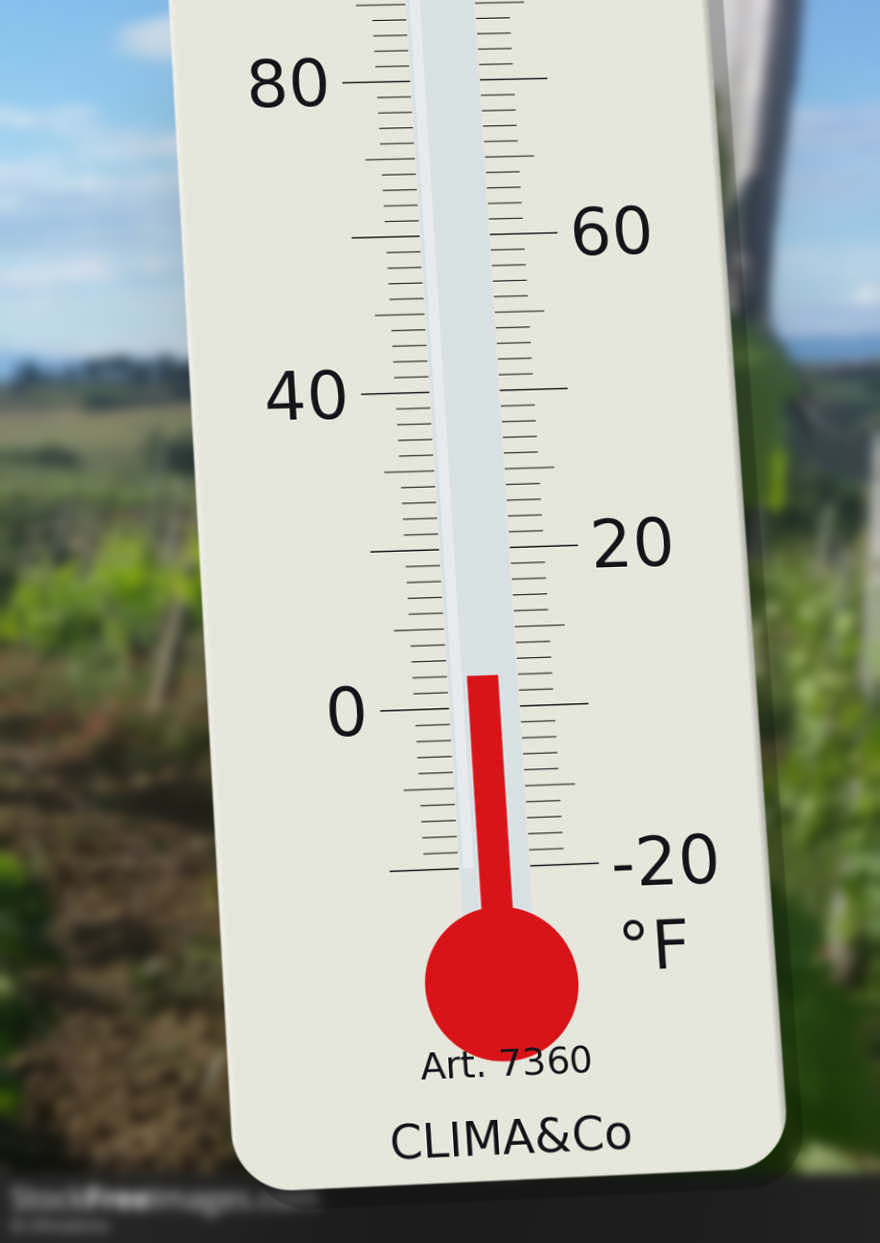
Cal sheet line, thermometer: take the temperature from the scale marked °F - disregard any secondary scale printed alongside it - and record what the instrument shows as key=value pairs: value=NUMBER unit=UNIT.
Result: value=4 unit=°F
